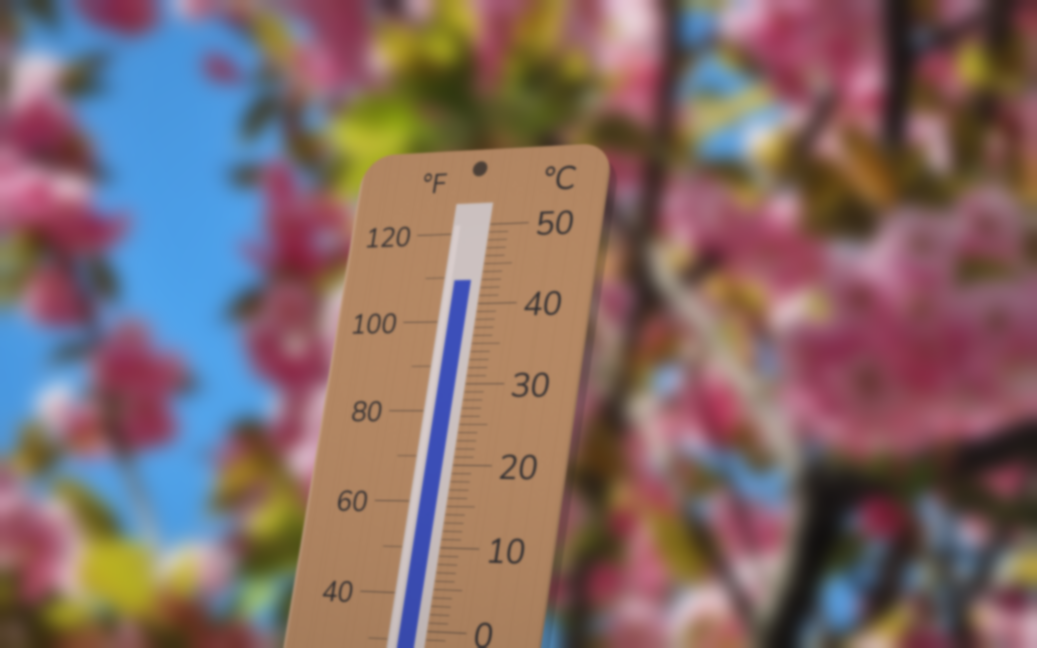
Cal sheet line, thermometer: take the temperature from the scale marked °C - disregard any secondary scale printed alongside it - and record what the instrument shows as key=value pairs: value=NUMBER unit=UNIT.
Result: value=43 unit=°C
